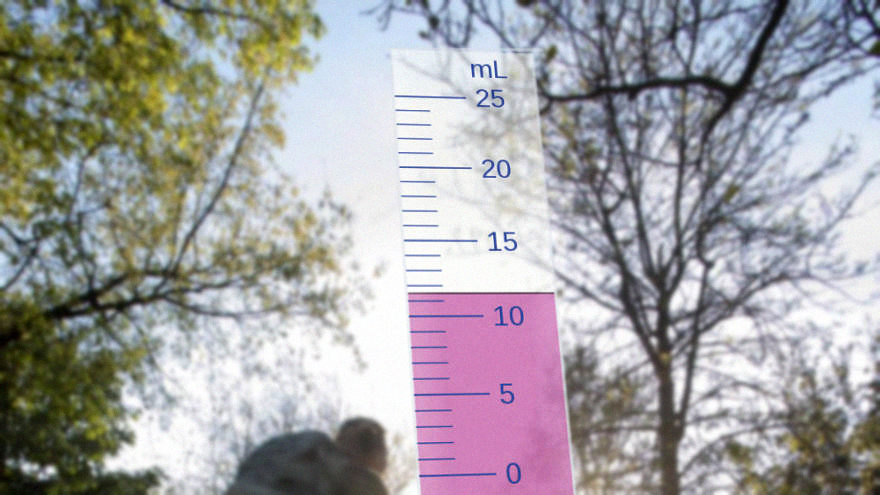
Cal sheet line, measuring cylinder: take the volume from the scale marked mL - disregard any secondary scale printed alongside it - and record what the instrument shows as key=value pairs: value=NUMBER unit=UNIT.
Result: value=11.5 unit=mL
